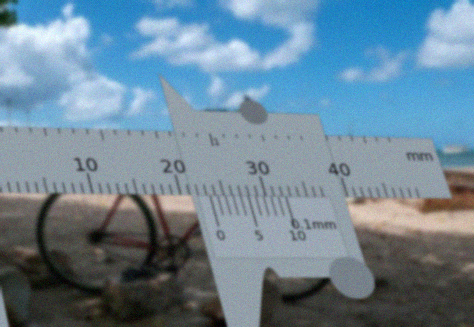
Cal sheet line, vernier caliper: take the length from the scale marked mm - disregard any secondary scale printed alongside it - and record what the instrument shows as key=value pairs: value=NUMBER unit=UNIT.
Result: value=23.4 unit=mm
